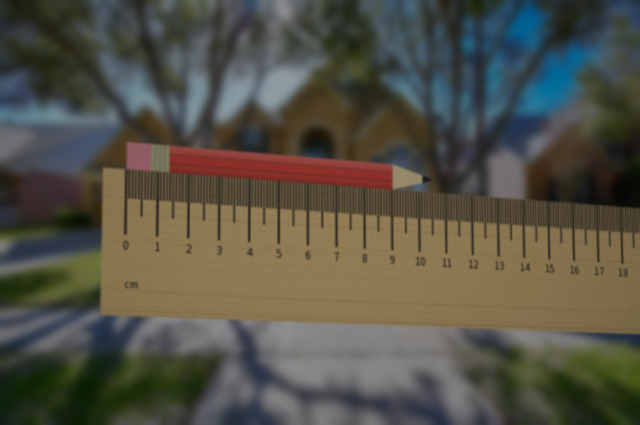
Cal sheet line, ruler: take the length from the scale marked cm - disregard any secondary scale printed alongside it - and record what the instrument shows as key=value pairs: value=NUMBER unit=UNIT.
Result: value=10.5 unit=cm
